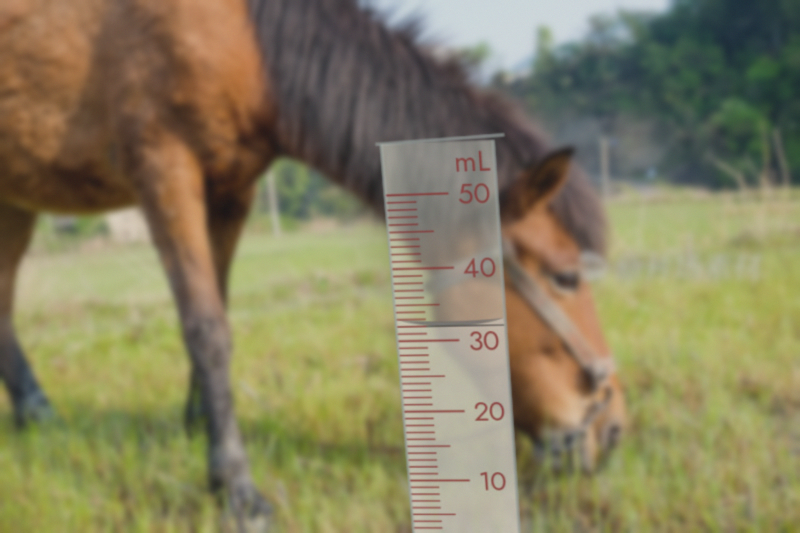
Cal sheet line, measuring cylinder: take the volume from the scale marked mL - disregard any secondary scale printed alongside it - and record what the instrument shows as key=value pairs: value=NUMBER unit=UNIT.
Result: value=32 unit=mL
